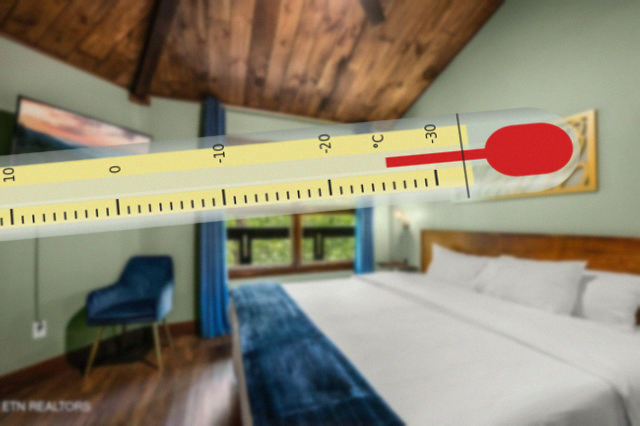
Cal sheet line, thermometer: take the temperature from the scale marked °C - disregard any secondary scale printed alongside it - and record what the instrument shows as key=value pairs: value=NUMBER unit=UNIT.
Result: value=-25.5 unit=°C
